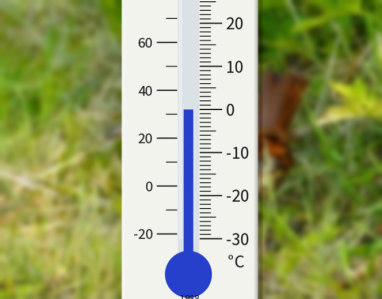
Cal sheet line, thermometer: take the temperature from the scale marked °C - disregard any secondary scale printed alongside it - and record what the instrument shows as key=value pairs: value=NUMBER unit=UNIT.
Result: value=0 unit=°C
